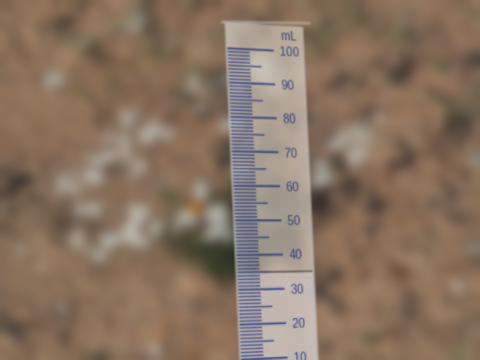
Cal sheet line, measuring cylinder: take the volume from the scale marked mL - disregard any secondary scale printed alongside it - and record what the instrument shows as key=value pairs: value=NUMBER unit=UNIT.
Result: value=35 unit=mL
